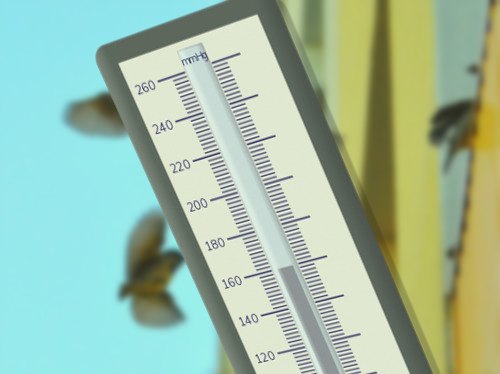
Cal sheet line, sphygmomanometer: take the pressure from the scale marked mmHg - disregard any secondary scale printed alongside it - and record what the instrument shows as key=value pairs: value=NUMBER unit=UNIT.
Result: value=160 unit=mmHg
